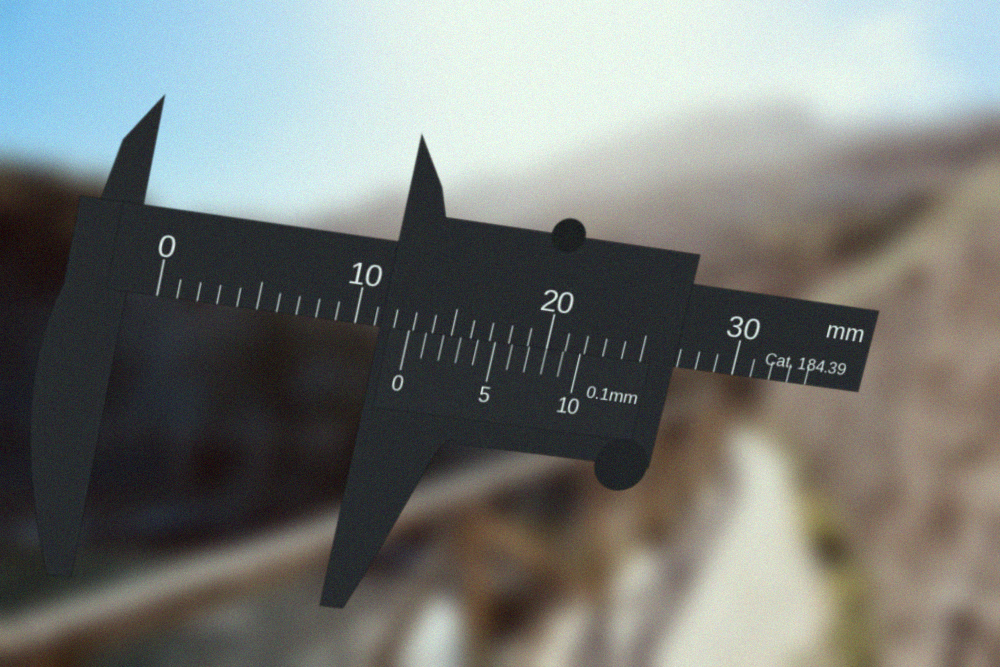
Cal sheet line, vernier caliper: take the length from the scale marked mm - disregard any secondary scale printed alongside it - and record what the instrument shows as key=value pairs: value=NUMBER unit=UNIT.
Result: value=12.8 unit=mm
